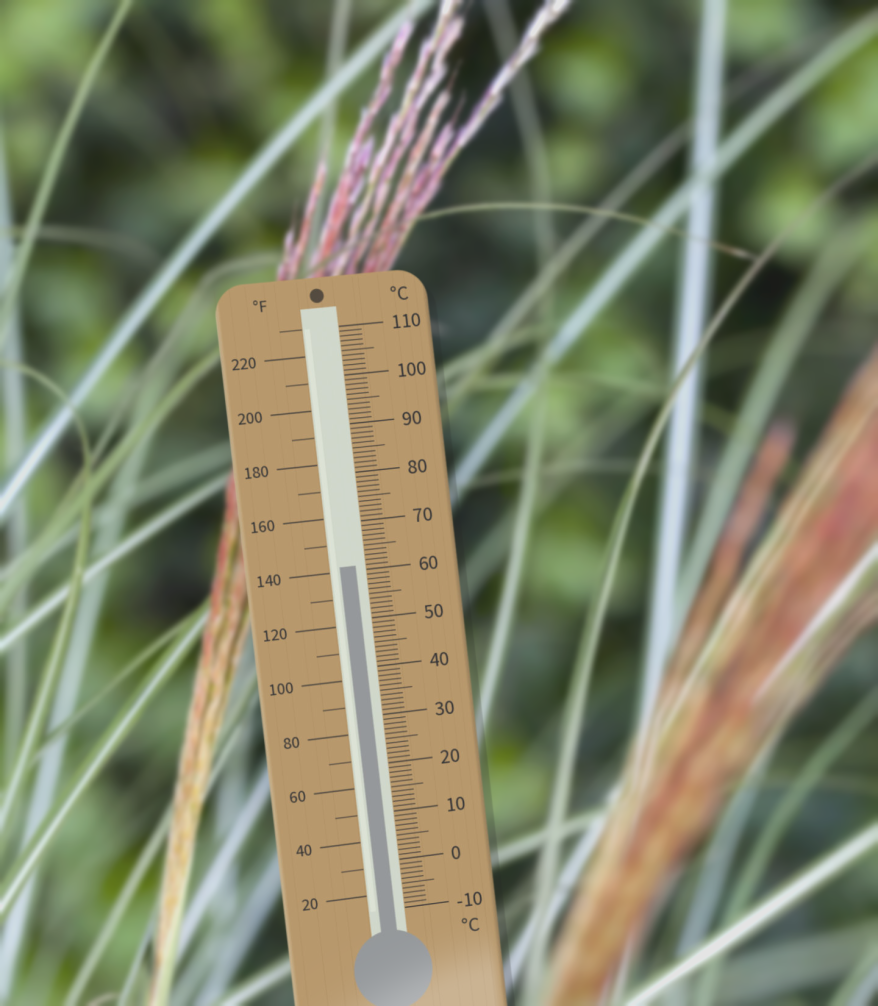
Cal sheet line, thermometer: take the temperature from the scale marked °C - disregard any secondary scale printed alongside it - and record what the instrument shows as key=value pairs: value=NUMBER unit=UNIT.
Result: value=61 unit=°C
